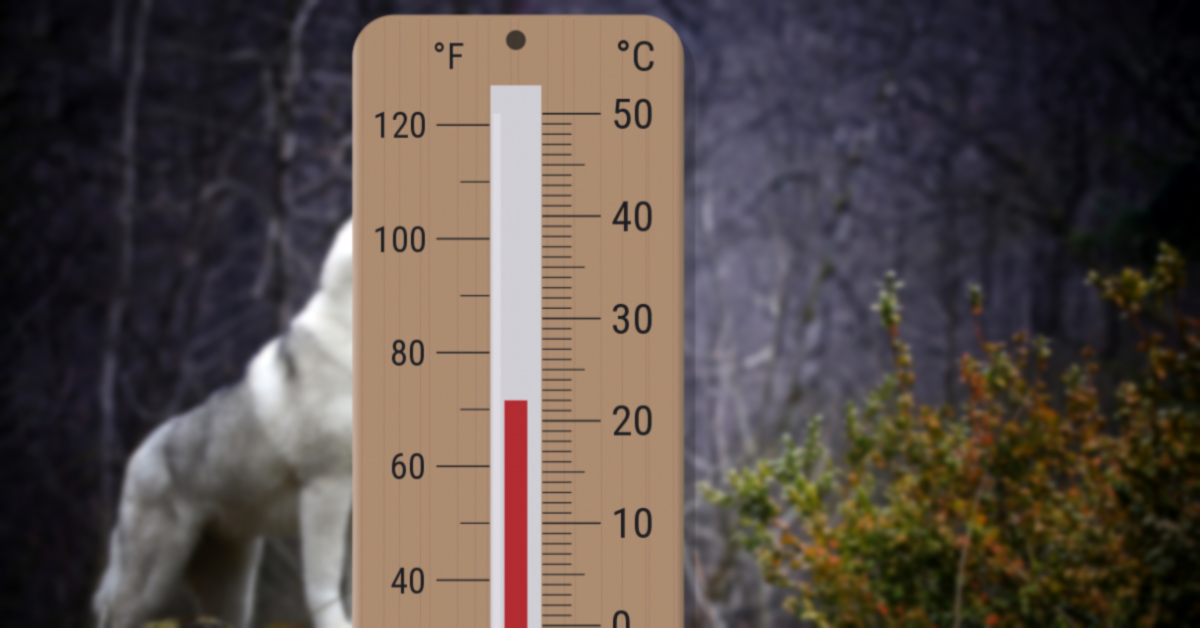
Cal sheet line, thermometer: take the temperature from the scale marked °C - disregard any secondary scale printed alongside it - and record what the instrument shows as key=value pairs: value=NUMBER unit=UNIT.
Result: value=22 unit=°C
